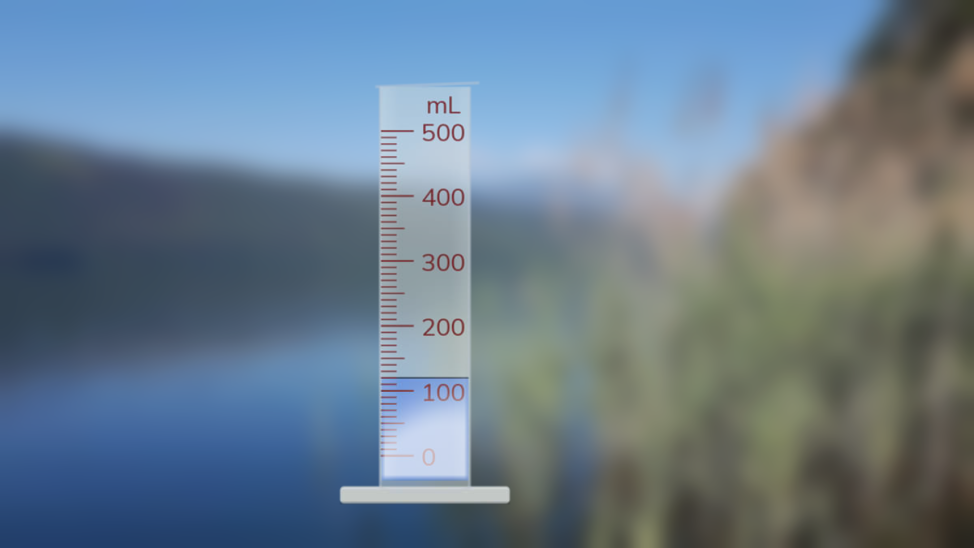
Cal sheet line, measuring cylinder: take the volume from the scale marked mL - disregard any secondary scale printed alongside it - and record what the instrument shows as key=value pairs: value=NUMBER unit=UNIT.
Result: value=120 unit=mL
